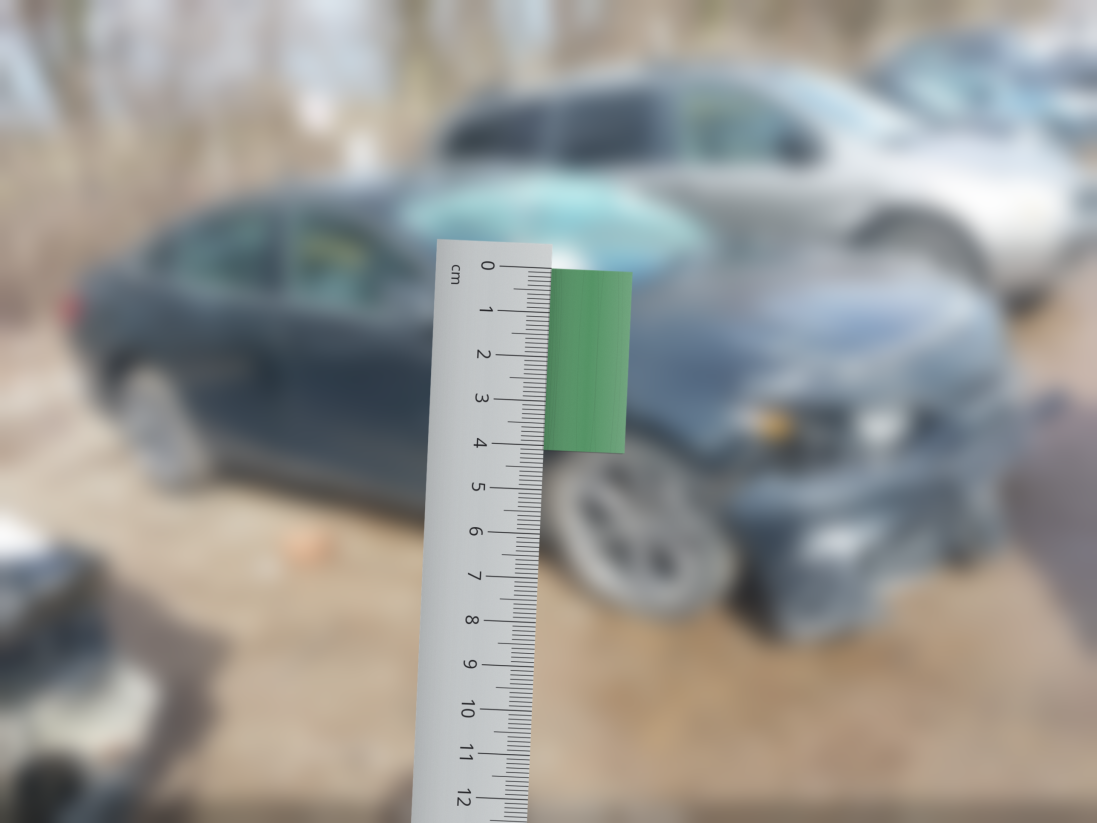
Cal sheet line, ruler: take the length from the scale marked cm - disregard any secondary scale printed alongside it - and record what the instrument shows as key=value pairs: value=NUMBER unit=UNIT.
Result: value=4.1 unit=cm
